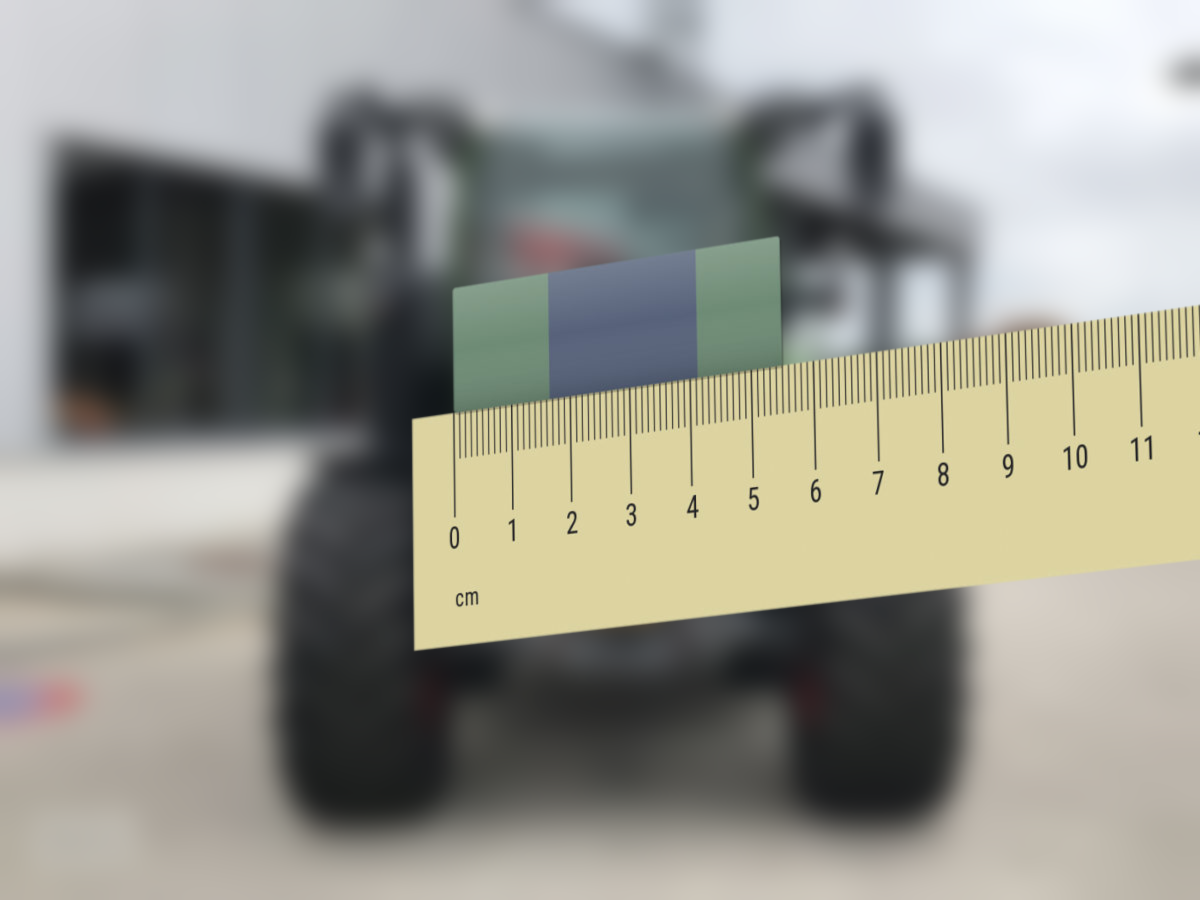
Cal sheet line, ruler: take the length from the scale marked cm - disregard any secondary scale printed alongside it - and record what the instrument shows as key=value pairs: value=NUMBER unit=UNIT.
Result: value=5.5 unit=cm
